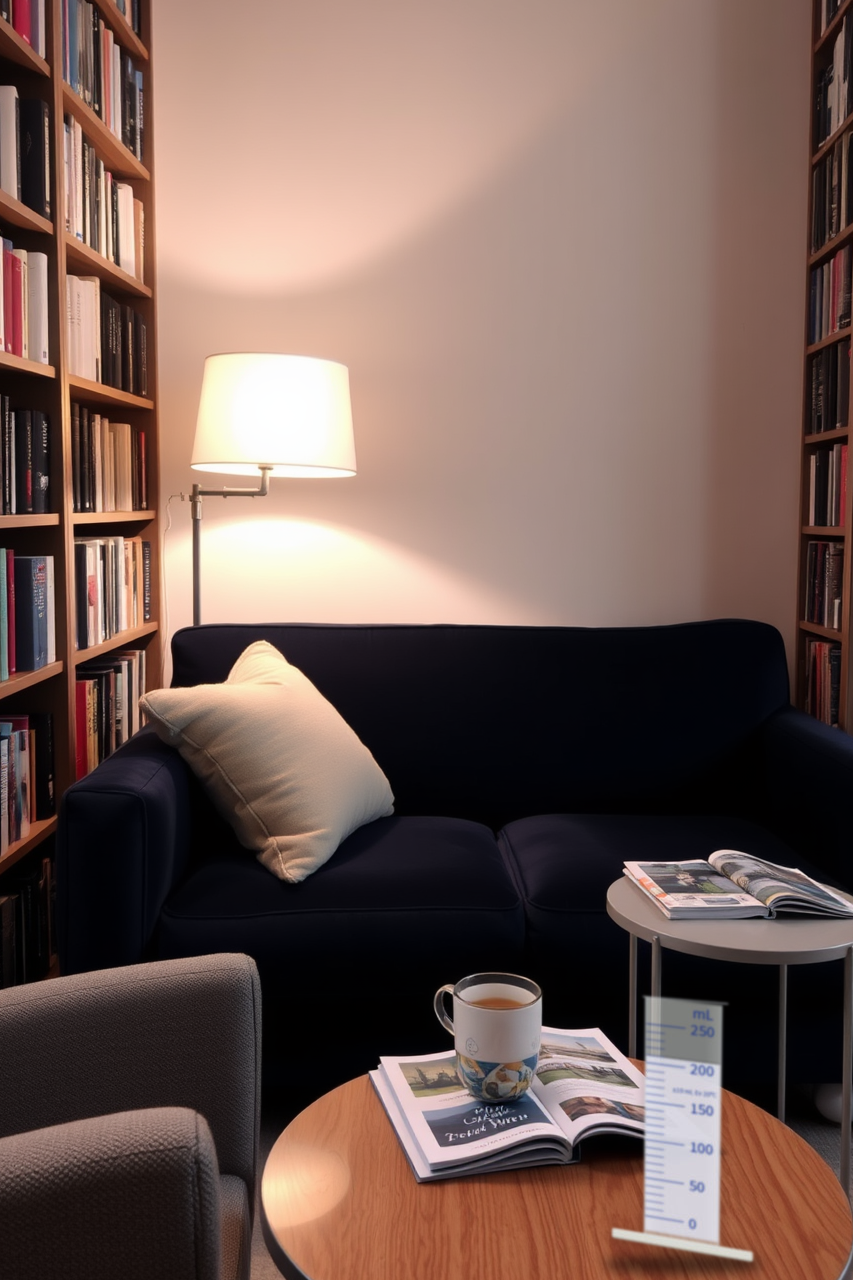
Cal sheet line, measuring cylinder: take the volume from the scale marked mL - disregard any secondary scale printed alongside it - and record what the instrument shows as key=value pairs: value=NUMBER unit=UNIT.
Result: value=210 unit=mL
